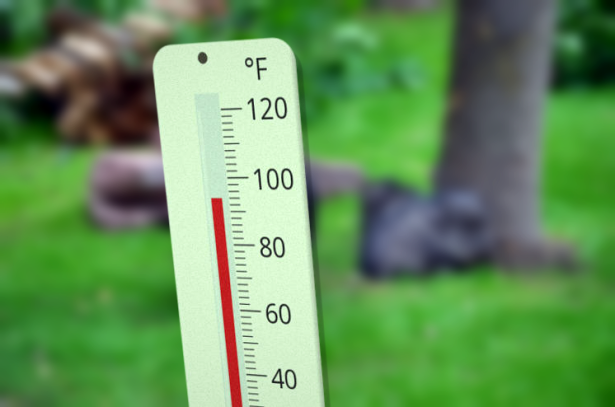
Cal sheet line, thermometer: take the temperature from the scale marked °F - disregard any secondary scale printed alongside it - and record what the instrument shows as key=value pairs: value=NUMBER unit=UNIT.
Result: value=94 unit=°F
